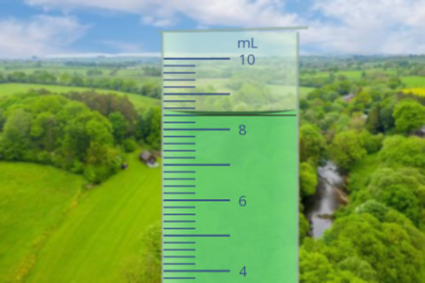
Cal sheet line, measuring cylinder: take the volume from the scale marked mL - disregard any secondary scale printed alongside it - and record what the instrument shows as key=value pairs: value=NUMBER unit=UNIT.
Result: value=8.4 unit=mL
